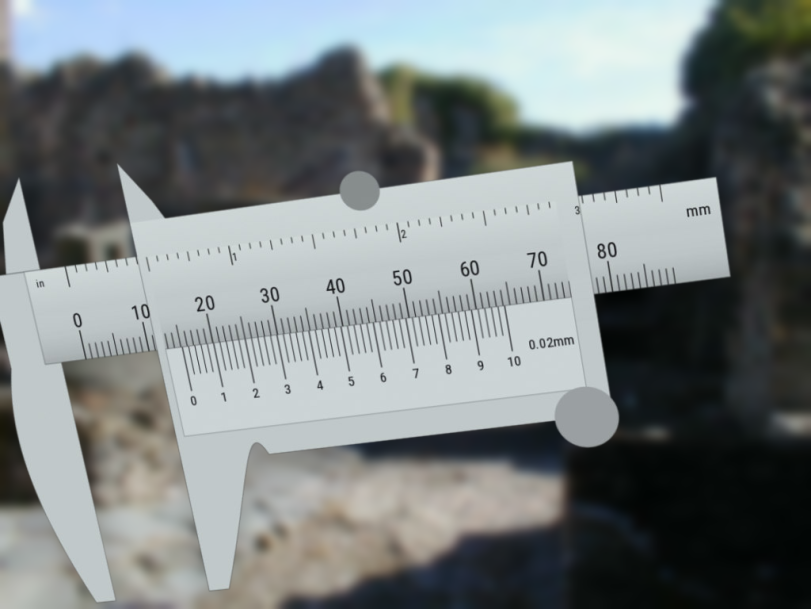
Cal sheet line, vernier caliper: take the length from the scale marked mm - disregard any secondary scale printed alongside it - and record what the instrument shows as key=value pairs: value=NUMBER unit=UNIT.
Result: value=15.2 unit=mm
